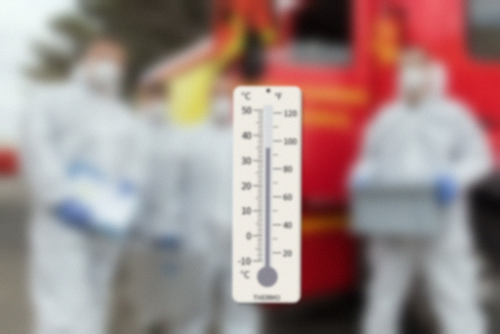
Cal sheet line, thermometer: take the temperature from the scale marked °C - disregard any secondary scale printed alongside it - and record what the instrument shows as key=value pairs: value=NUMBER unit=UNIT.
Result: value=35 unit=°C
